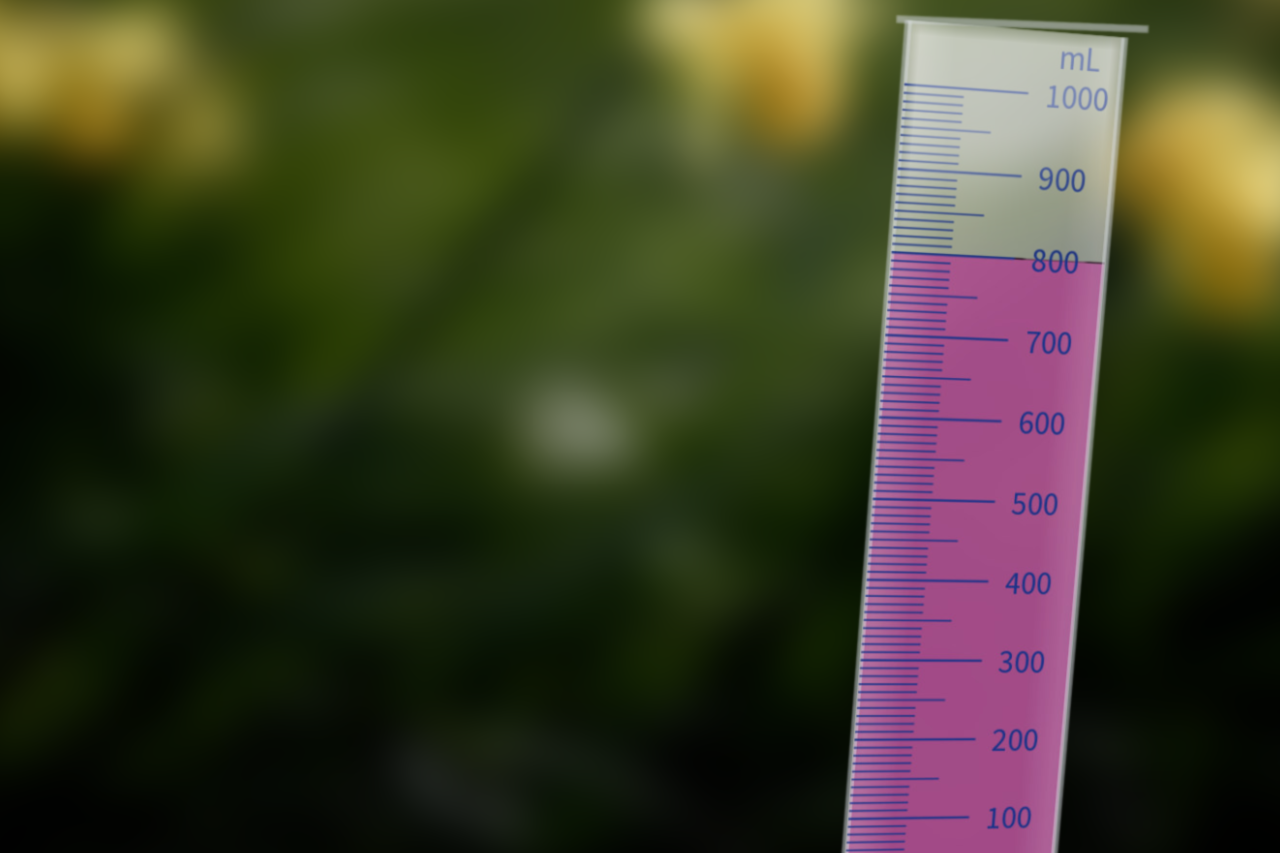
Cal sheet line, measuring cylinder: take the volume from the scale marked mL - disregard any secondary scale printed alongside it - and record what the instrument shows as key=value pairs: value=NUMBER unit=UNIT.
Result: value=800 unit=mL
